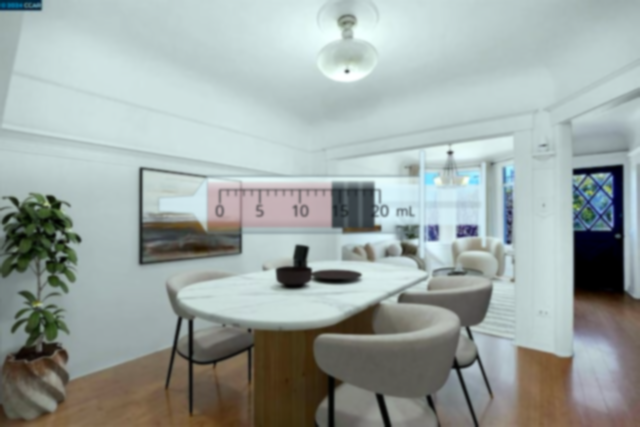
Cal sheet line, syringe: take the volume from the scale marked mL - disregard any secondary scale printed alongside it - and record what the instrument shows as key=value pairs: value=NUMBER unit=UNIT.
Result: value=14 unit=mL
